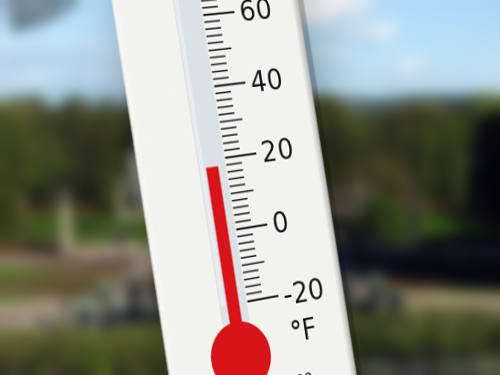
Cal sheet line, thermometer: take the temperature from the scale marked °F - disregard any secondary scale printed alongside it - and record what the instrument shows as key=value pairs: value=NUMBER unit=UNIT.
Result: value=18 unit=°F
